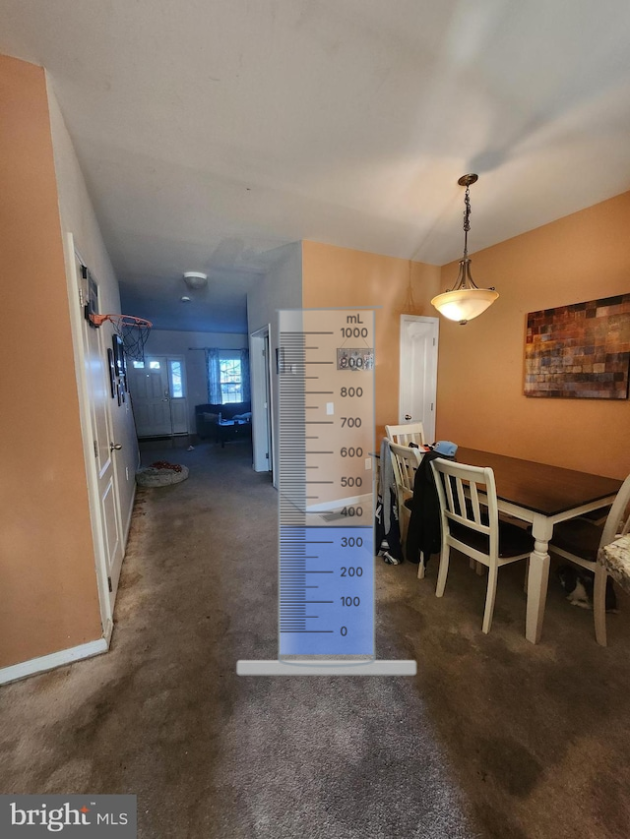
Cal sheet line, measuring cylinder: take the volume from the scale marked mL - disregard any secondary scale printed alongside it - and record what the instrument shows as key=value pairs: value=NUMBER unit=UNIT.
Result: value=350 unit=mL
